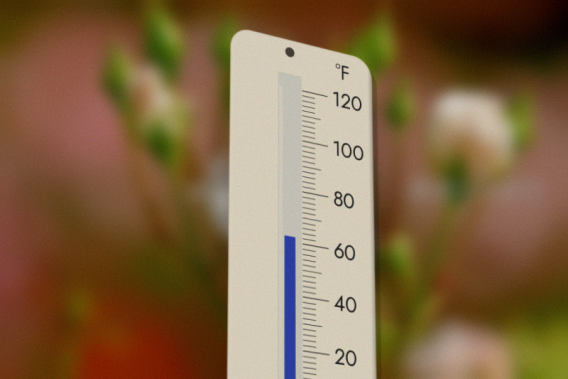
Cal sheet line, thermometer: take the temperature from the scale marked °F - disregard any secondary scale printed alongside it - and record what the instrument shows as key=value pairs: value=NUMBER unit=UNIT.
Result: value=62 unit=°F
